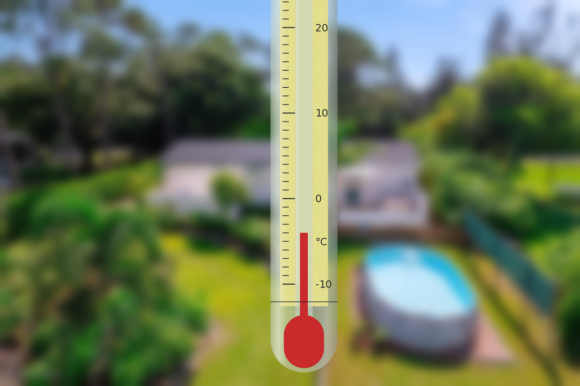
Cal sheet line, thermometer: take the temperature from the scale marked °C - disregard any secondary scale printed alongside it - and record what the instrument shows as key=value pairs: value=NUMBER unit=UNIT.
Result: value=-4 unit=°C
